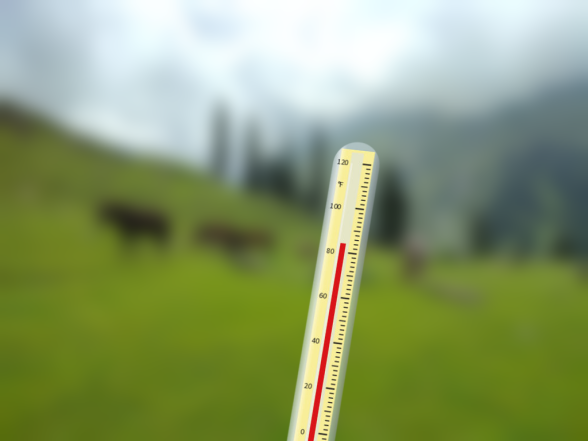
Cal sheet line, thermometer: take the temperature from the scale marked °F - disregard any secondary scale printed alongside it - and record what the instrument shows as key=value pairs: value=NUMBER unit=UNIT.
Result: value=84 unit=°F
